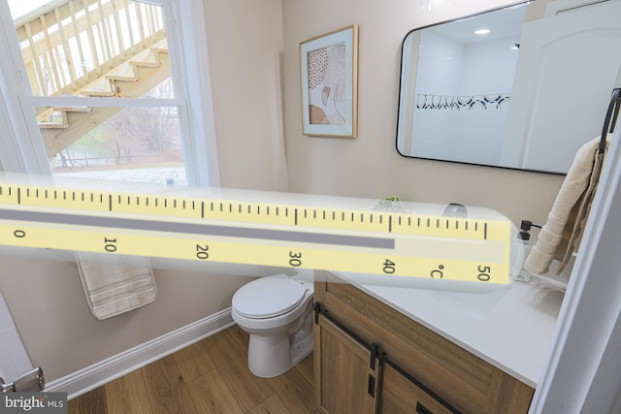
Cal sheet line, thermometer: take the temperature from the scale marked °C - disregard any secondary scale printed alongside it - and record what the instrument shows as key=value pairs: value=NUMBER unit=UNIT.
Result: value=40.5 unit=°C
